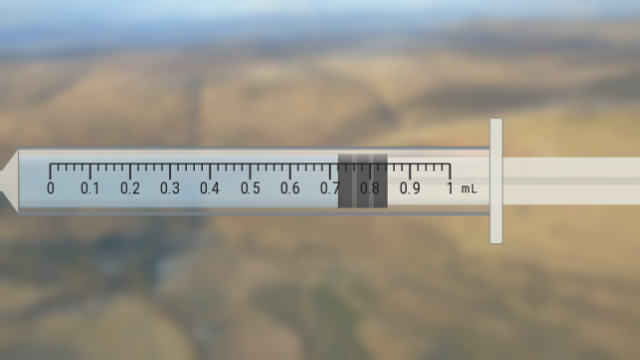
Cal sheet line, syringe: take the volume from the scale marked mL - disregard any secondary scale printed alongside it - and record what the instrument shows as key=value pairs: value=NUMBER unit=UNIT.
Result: value=0.72 unit=mL
